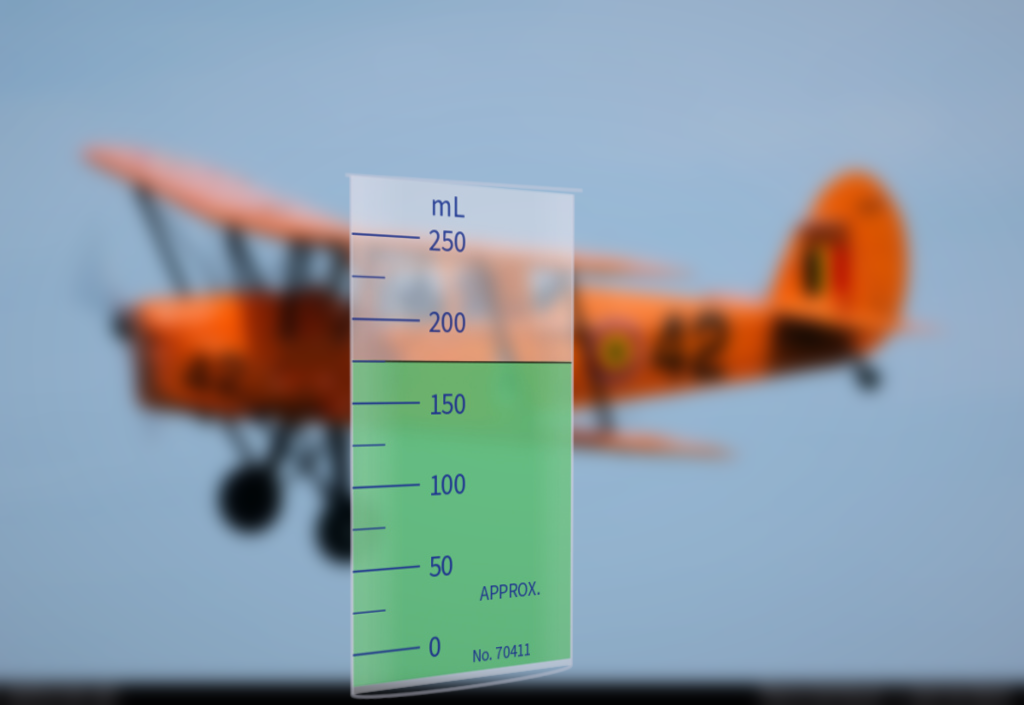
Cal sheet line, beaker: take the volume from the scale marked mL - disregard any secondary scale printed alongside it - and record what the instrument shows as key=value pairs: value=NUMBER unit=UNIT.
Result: value=175 unit=mL
